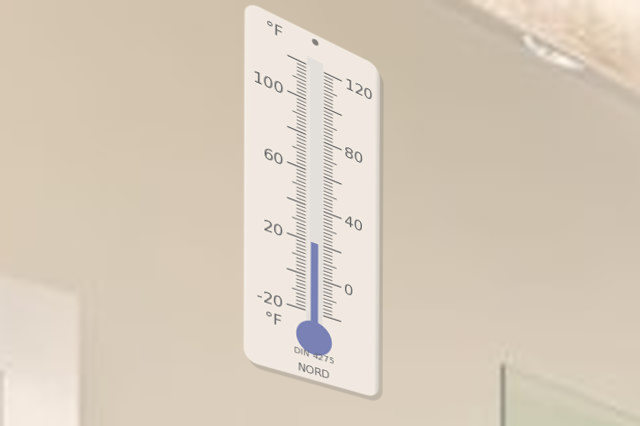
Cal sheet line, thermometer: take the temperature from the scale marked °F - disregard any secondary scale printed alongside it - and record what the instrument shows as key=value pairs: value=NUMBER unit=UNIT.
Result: value=20 unit=°F
